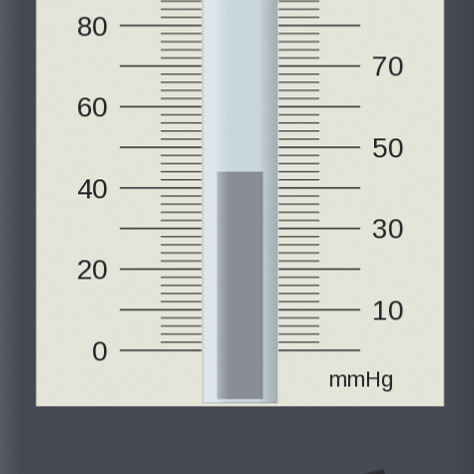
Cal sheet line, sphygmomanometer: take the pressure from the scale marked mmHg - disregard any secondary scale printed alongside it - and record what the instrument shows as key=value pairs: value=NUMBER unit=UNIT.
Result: value=44 unit=mmHg
